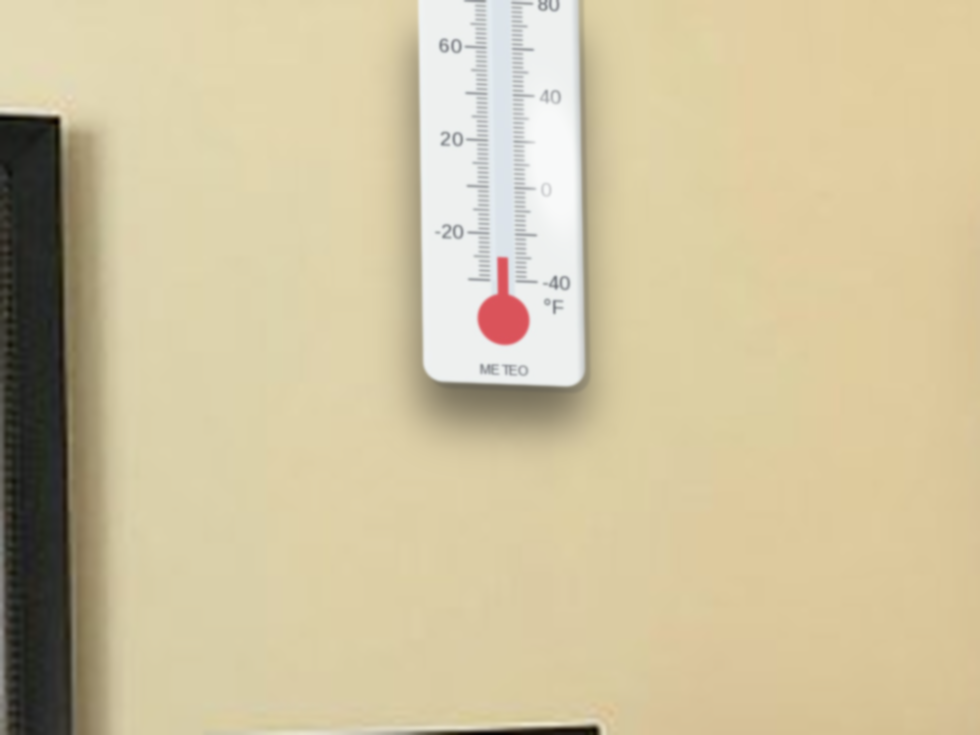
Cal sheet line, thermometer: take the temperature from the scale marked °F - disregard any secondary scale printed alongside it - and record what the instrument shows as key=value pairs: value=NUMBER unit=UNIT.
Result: value=-30 unit=°F
